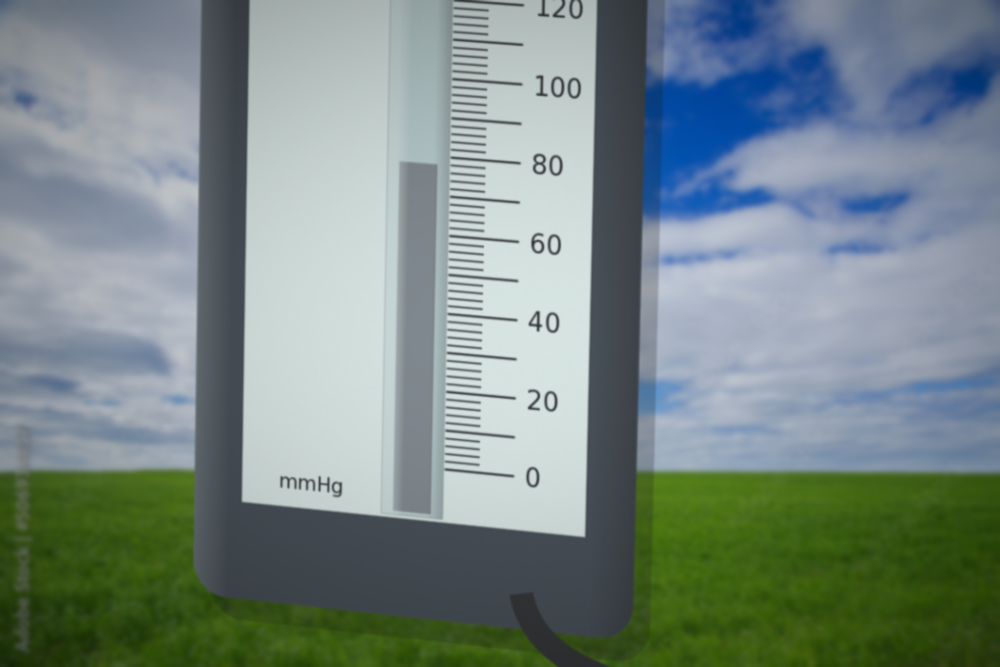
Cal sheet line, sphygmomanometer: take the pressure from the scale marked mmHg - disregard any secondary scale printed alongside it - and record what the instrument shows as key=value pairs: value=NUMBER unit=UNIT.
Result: value=78 unit=mmHg
